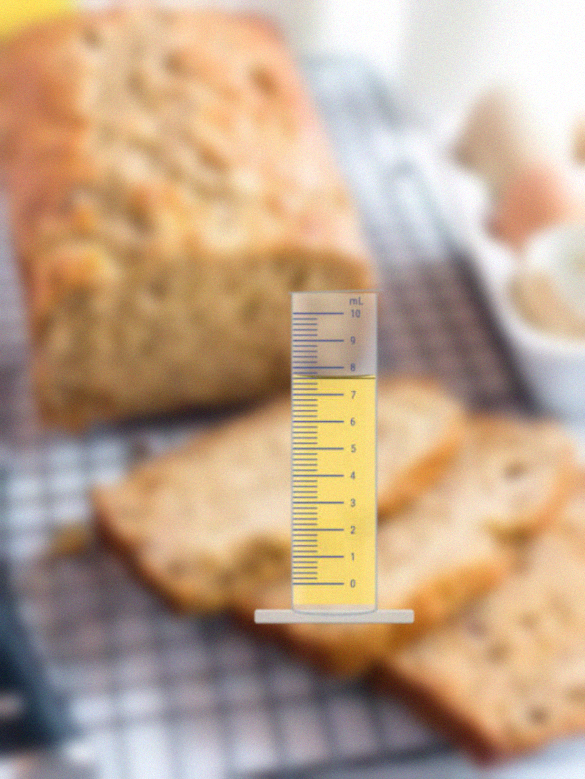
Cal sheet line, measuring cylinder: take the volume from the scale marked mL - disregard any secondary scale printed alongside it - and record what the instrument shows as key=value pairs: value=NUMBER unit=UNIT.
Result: value=7.6 unit=mL
